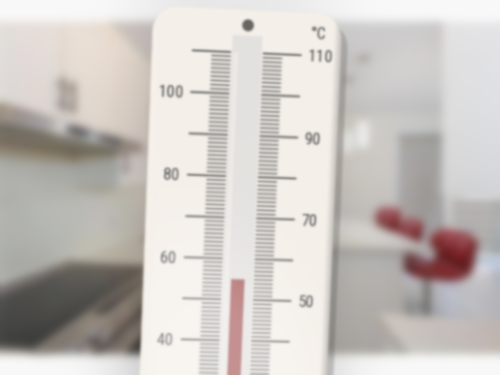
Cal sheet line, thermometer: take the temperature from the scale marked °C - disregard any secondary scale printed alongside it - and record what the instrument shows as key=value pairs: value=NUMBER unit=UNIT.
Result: value=55 unit=°C
